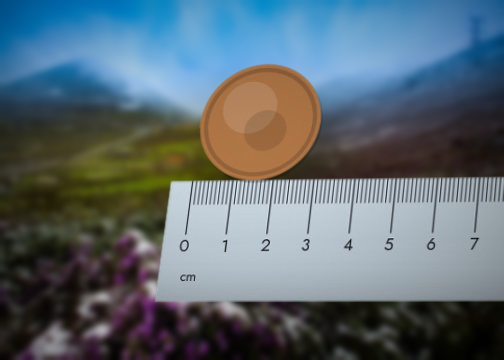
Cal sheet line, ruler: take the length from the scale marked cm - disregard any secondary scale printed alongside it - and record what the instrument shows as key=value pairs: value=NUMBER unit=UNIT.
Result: value=3 unit=cm
